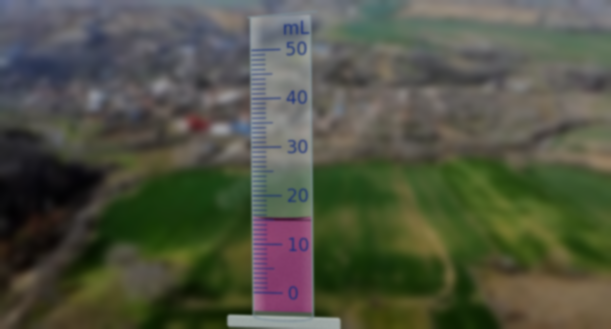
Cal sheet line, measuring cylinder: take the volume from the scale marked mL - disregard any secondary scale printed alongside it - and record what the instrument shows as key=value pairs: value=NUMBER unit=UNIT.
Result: value=15 unit=mL
